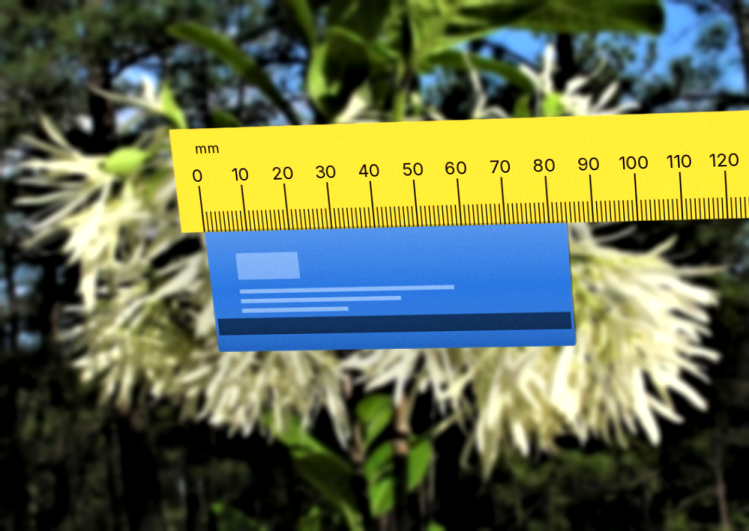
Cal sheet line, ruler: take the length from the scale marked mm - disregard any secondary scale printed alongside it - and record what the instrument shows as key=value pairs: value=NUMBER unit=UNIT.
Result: value=84 unit=mm
